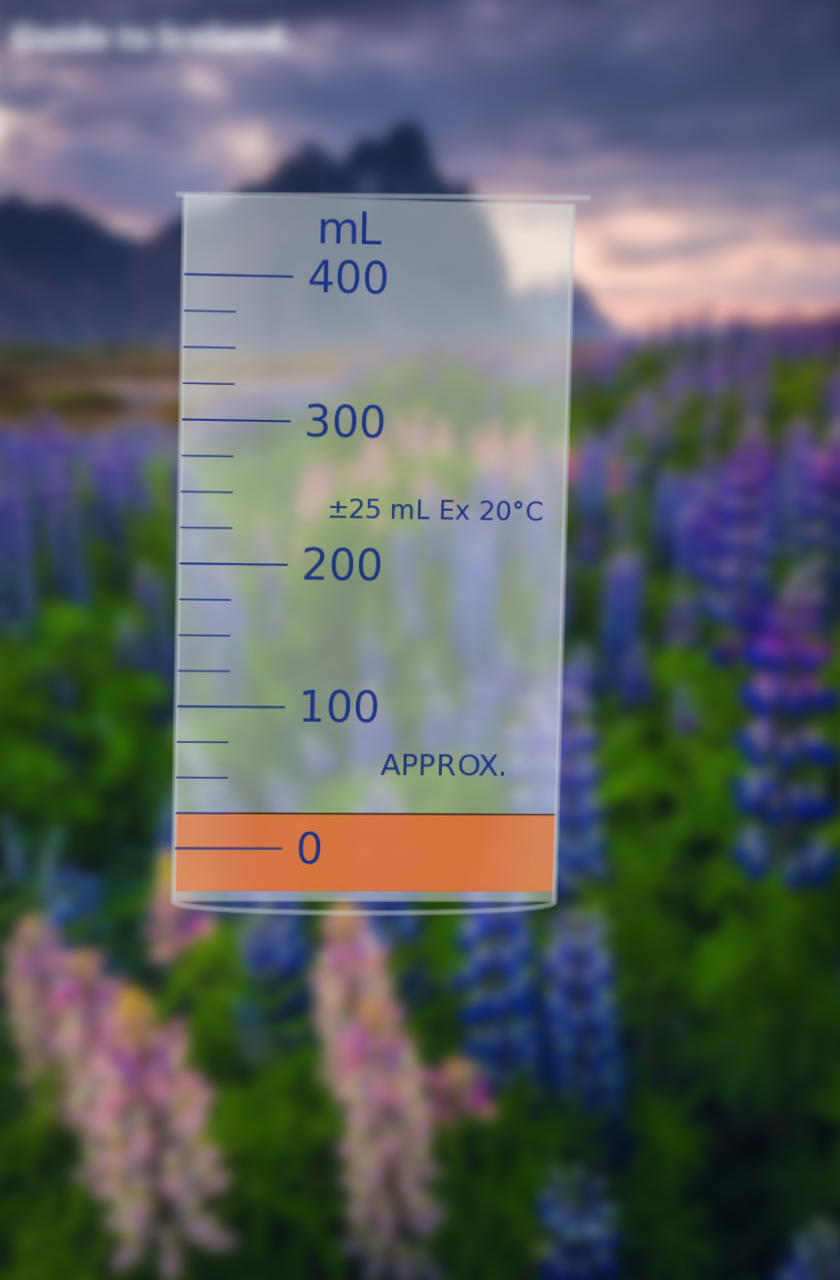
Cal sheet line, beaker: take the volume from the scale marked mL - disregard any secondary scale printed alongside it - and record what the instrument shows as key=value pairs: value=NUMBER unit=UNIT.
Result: value=25 unit=mL
